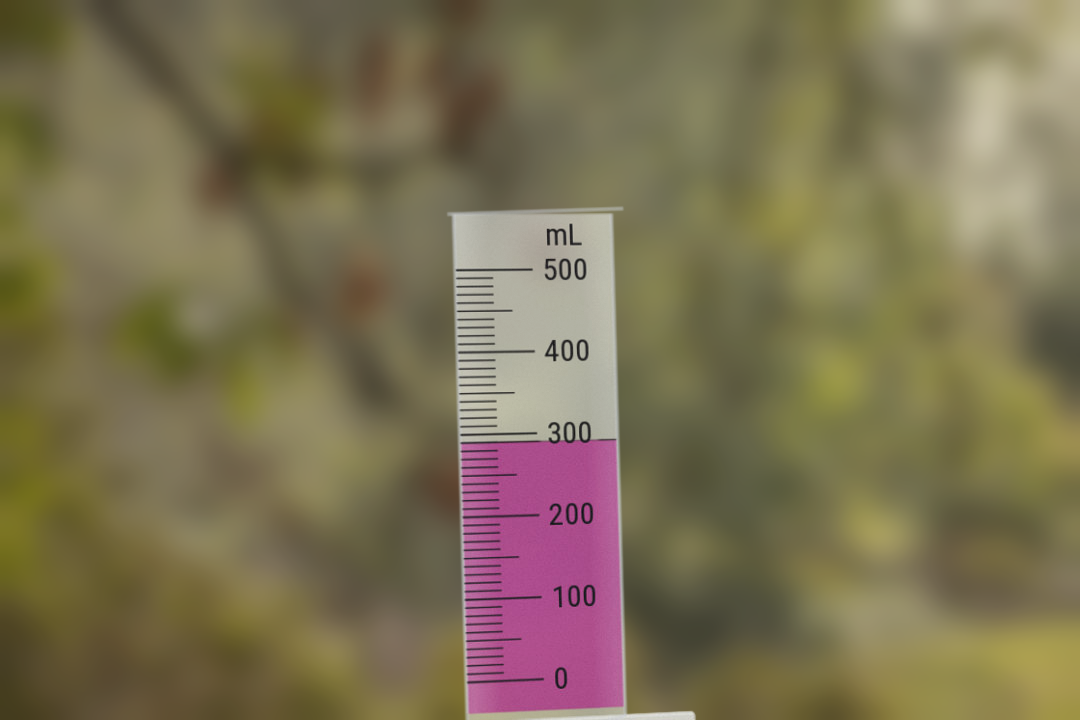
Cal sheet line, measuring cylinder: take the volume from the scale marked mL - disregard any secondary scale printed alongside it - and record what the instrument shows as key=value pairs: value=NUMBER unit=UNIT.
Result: value=290 unit=mL
